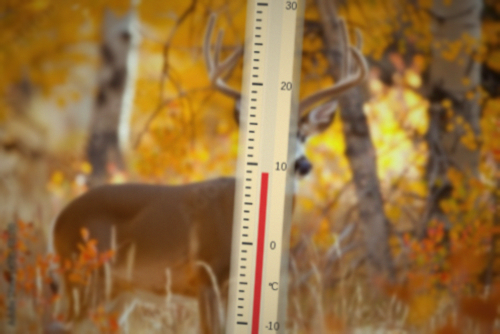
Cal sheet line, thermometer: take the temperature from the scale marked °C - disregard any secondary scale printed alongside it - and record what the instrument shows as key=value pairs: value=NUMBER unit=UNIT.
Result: value=9 unit=°C
